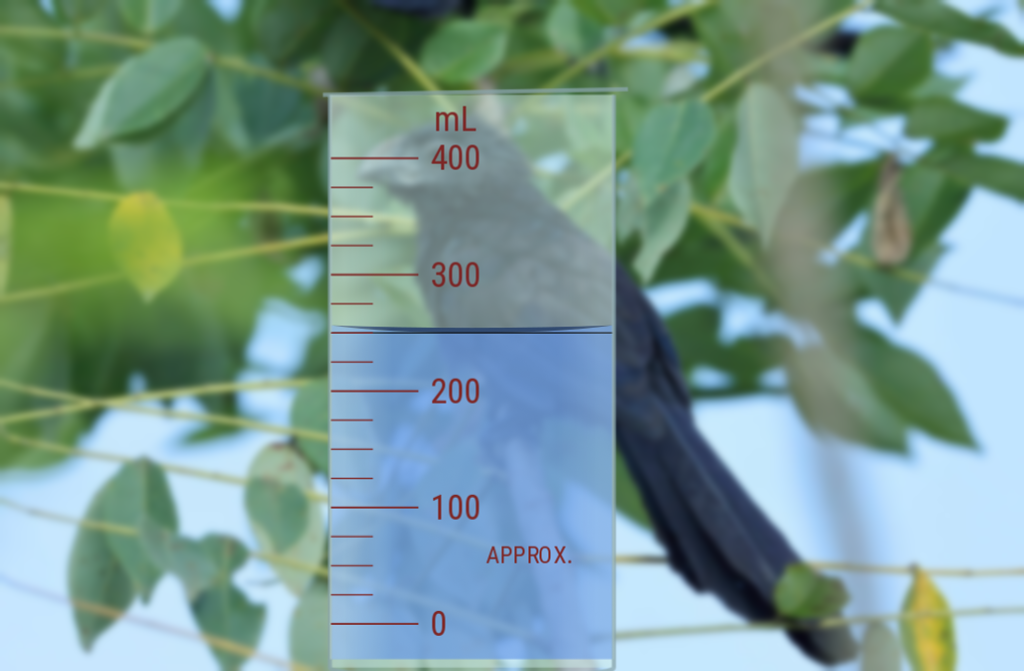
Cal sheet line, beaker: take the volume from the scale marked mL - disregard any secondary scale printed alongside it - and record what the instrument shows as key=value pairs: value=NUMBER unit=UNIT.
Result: value=250 unit=mL
